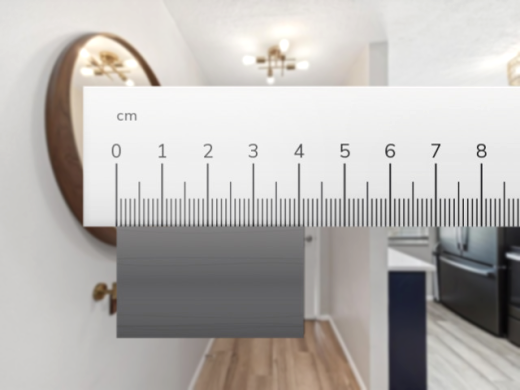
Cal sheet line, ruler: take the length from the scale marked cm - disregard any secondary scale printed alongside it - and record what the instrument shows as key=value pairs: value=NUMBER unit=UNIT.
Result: value=4.1 unit=cm
